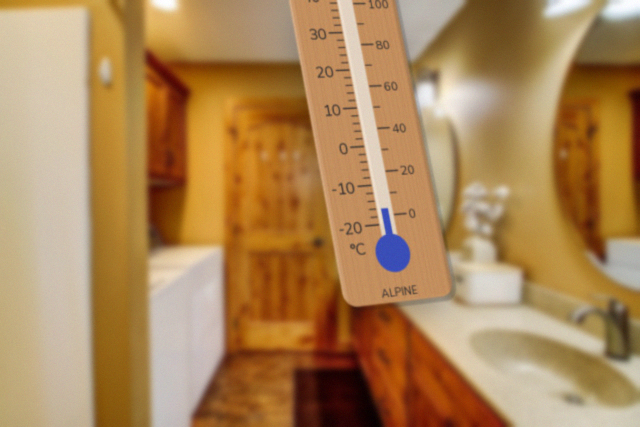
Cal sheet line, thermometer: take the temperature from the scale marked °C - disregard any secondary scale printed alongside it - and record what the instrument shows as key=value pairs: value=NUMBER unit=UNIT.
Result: value=-16 unit=°C
